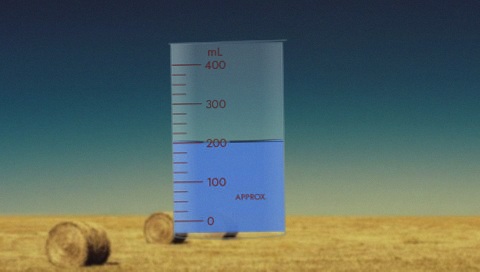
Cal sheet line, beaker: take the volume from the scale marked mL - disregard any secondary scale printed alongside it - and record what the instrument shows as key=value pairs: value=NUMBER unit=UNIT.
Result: value=200 unit=mL
